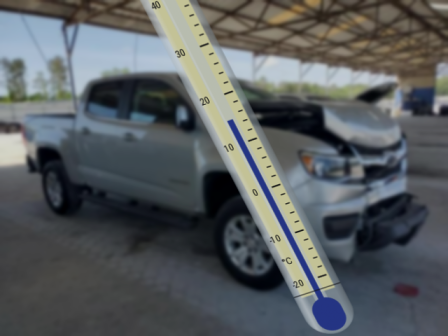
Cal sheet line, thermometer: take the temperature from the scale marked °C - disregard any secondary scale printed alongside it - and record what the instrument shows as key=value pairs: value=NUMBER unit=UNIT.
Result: value=15 unit=°C
